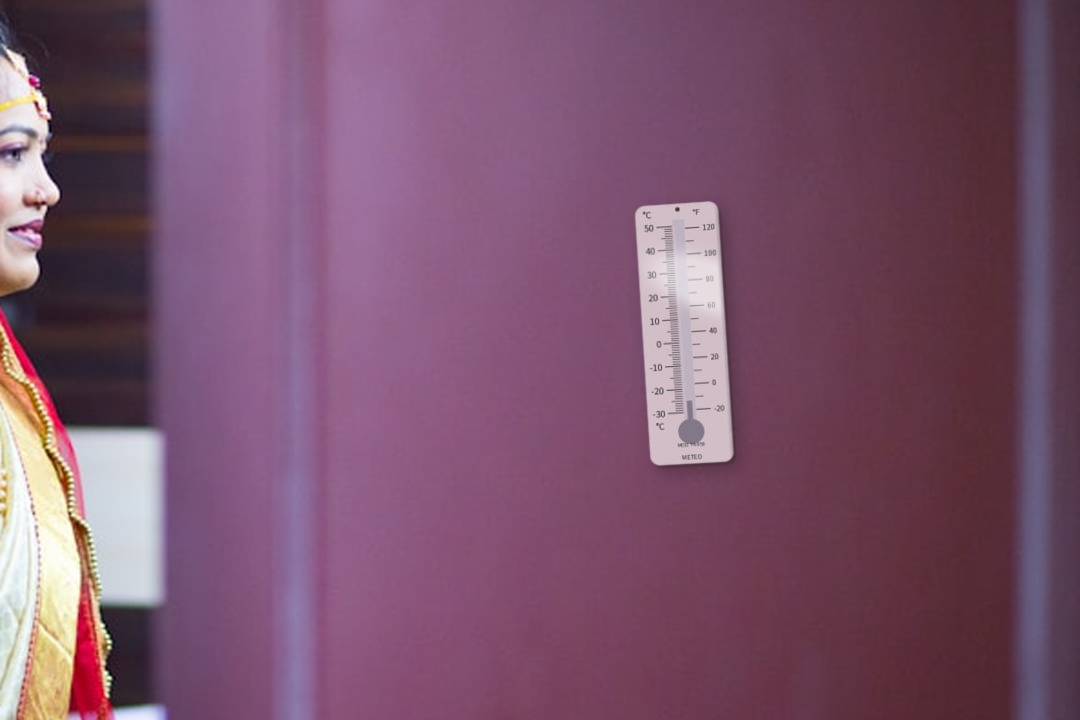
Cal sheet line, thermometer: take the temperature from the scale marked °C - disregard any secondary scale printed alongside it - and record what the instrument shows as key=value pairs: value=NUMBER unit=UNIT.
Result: value=-25 unit=°C
